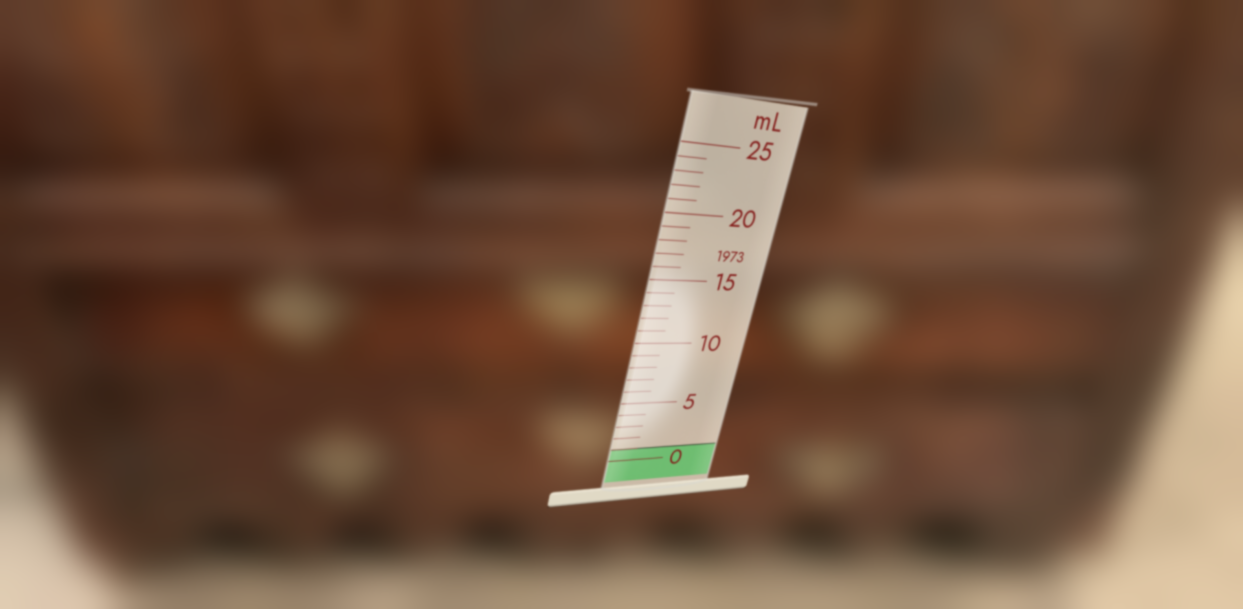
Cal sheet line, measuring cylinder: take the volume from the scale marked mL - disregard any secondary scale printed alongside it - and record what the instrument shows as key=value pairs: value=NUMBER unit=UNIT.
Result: value=1 unit=mL
